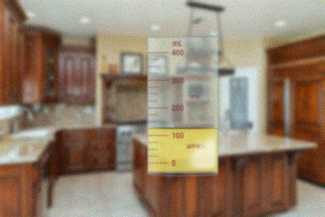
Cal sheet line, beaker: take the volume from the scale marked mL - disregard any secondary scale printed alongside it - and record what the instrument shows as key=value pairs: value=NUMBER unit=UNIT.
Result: value=125 unit=mL
